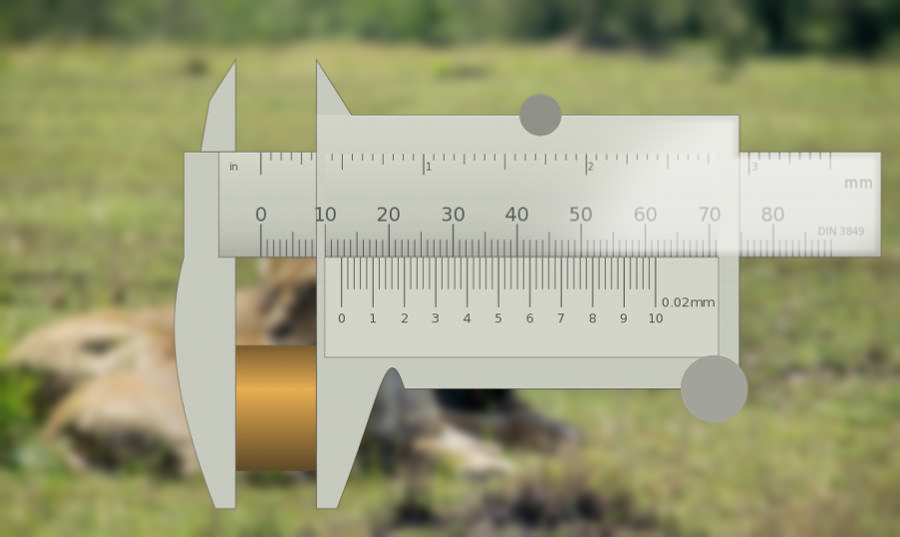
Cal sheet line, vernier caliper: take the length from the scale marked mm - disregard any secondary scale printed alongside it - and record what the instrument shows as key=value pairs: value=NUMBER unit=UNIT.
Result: value=12.6 unit=mm
